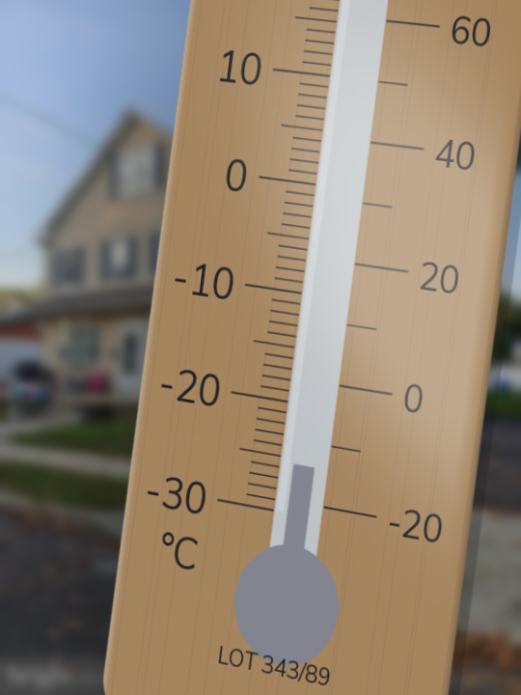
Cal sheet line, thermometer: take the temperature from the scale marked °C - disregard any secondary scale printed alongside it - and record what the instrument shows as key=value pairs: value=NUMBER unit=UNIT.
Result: value=-25.5 unit=°C
